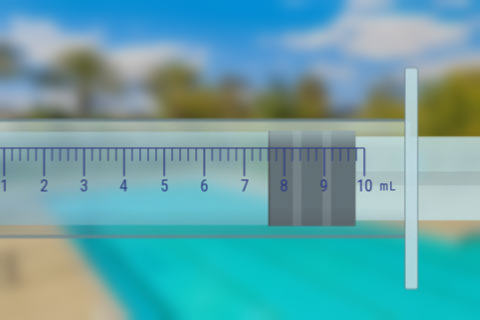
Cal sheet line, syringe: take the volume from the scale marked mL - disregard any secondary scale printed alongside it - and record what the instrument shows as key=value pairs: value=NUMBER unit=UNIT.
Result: value=7.6 unit=mL
